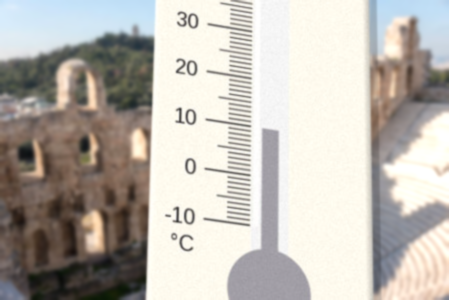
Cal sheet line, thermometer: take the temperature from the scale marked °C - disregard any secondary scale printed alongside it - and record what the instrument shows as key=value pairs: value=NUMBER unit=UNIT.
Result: value=10 unit=°C
